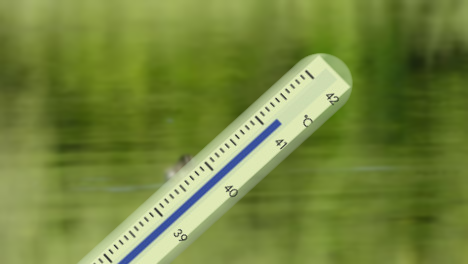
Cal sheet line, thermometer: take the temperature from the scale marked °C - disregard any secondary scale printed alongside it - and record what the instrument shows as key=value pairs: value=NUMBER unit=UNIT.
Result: value=41.2 unit=°C
